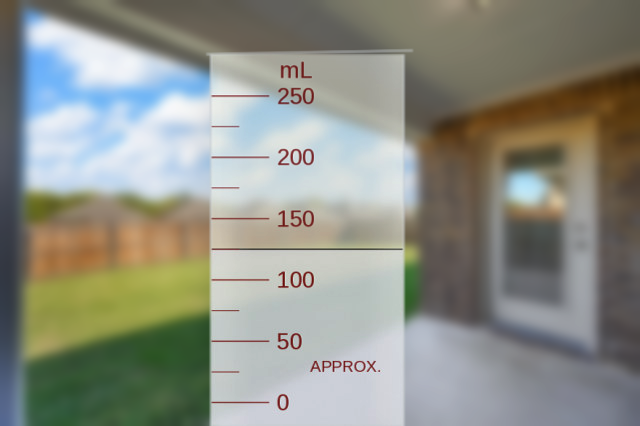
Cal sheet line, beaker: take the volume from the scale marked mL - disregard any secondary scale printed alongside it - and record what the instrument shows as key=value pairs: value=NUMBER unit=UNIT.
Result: value=125 unit=mL
